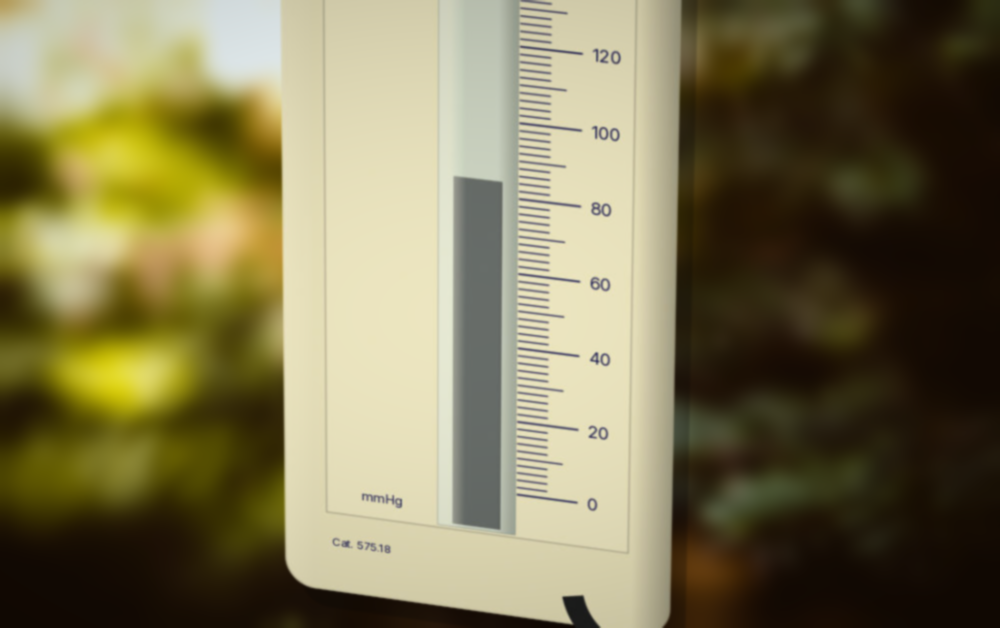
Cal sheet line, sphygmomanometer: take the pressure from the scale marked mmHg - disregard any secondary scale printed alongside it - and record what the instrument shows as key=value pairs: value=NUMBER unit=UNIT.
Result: value=84 unit=mmHg
